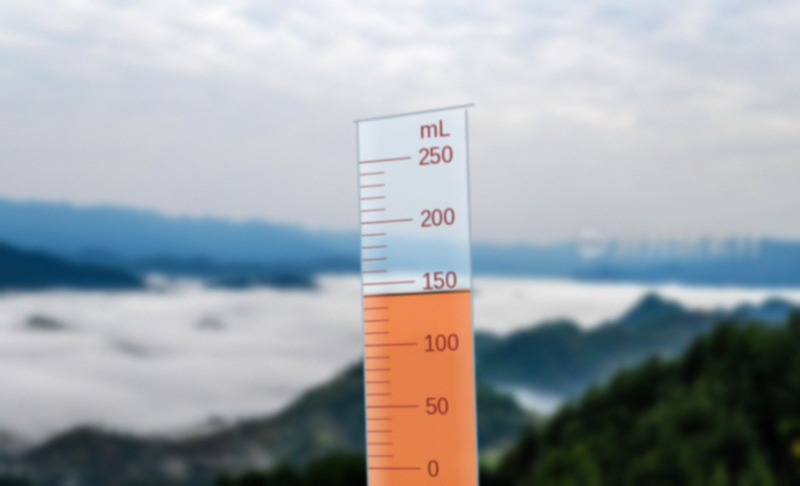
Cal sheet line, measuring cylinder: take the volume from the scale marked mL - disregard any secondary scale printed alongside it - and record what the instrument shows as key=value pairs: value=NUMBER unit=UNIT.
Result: value=140 unit=mL
